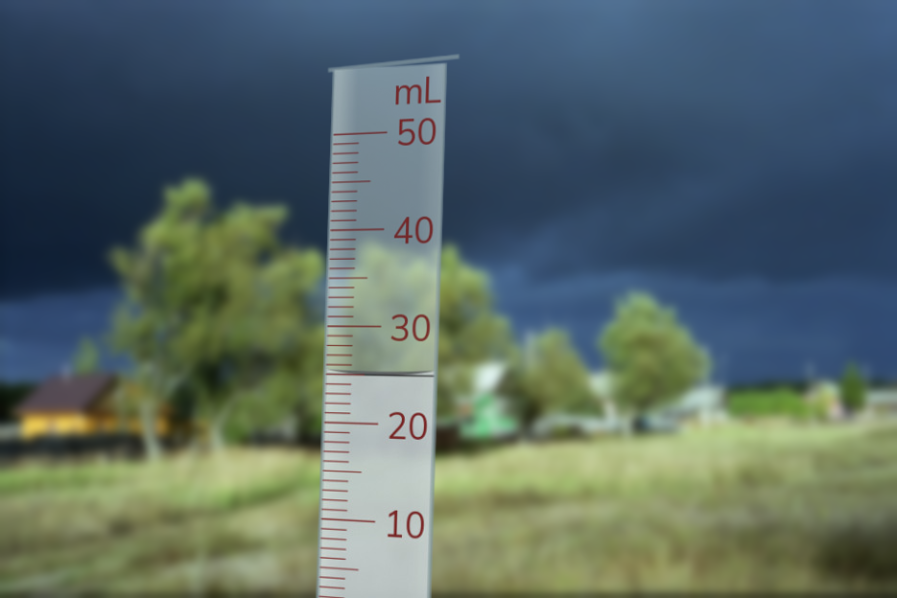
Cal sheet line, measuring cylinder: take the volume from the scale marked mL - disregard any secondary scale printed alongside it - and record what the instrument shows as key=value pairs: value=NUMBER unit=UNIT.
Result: value=25 unit=mL
